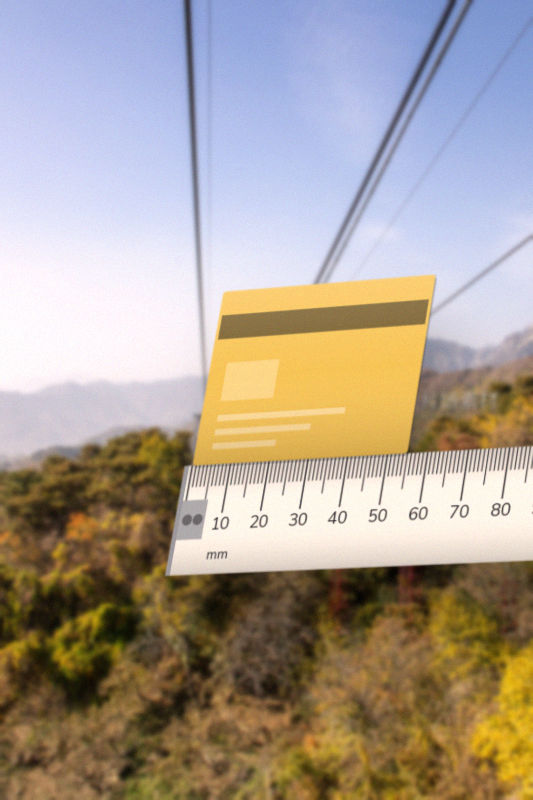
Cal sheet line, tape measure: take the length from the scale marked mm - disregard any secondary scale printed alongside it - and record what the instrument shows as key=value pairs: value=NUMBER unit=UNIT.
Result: value=55 unit=mm
